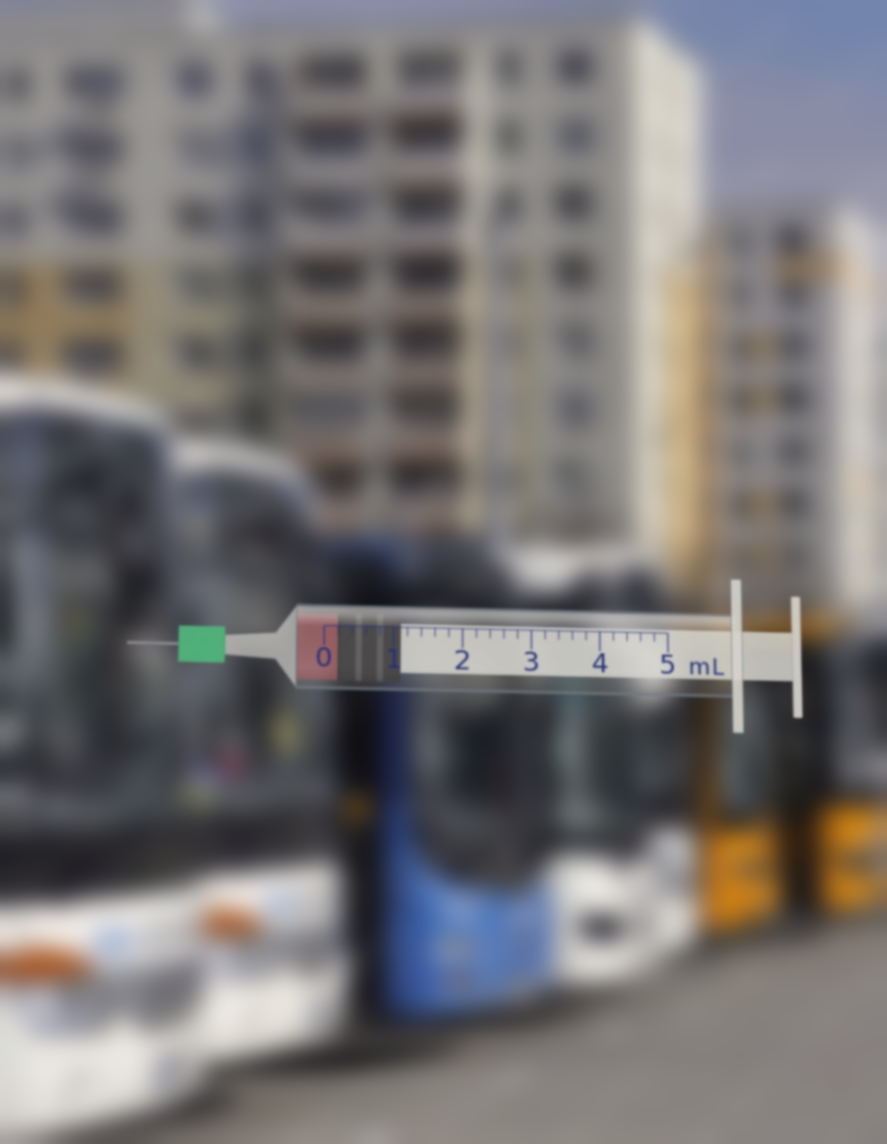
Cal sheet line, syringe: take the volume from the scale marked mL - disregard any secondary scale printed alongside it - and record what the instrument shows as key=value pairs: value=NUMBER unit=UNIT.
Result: value=0.2 unit=mL
